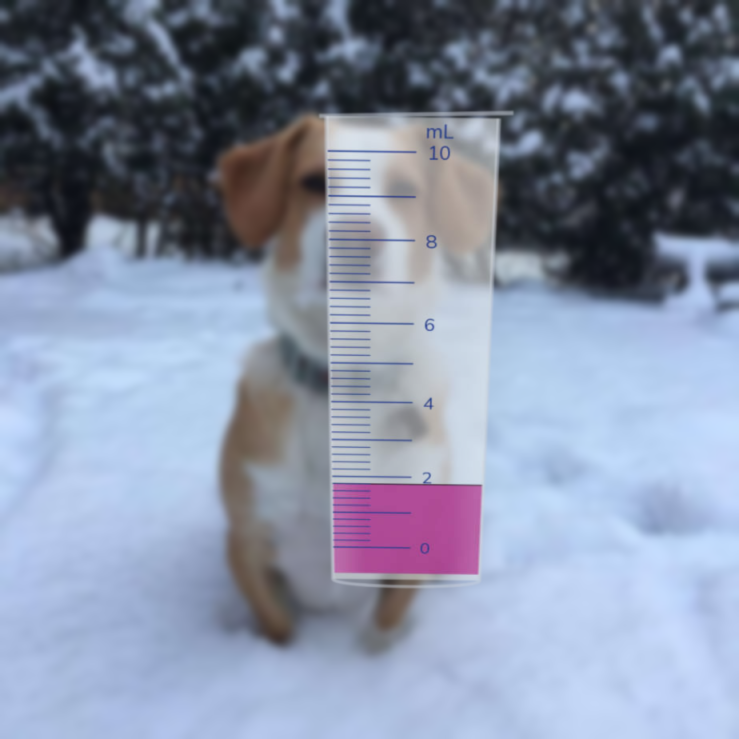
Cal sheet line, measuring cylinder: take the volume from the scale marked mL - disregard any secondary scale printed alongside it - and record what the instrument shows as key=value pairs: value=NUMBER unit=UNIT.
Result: value=1.8 unit=mL
